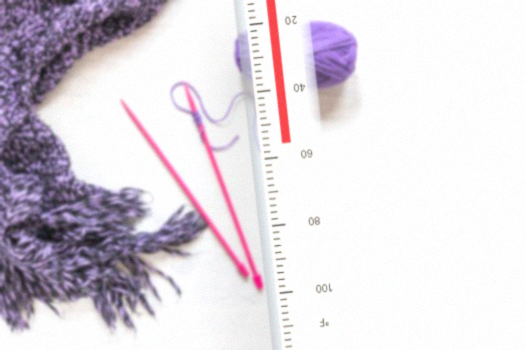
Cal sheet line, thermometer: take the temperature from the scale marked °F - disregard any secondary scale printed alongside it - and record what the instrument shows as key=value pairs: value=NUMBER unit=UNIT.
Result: value=56 unit=°F
